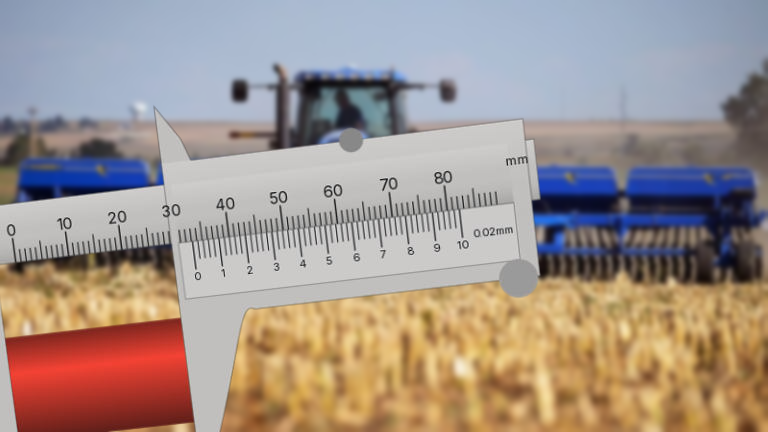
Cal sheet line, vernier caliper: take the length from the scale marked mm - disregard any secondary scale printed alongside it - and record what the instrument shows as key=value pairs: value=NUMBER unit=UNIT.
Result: value=33.2 unit=mm
